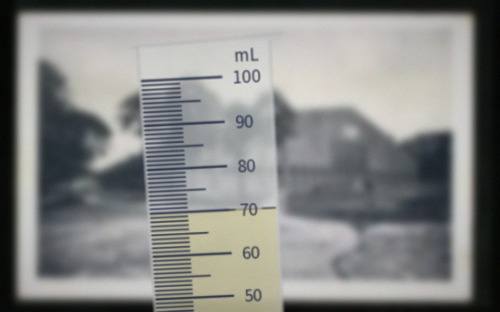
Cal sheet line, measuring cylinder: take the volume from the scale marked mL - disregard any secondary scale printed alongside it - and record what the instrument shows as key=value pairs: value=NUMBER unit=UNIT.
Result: value=70 unit=mL
